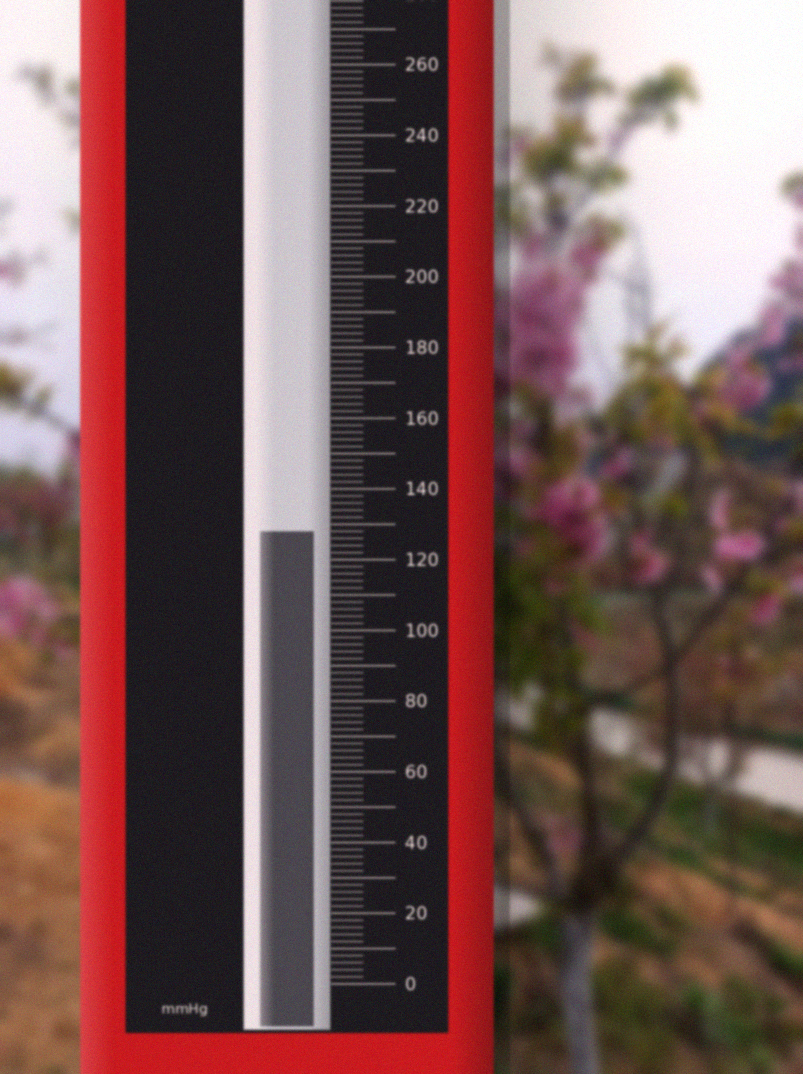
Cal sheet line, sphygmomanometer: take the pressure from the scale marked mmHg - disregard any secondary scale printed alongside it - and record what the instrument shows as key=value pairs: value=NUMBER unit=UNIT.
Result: value=128 unit=mmHg
